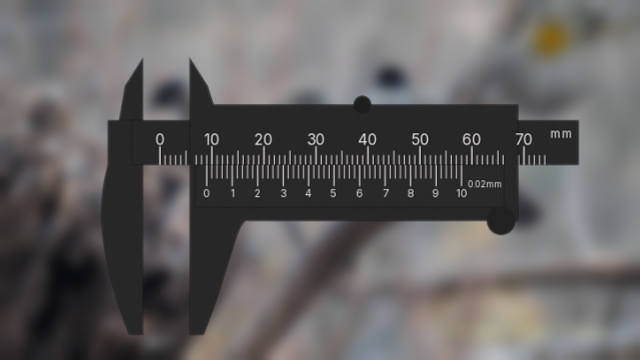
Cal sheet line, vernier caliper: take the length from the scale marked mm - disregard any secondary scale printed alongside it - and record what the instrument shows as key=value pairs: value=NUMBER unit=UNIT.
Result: value=9.0 unit=mm
